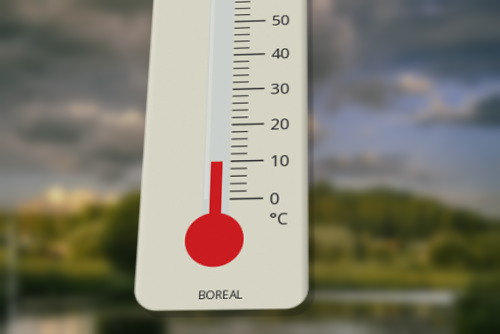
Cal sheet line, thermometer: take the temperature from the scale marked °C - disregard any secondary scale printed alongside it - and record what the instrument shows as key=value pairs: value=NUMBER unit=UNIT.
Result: value=10 unit=°C
